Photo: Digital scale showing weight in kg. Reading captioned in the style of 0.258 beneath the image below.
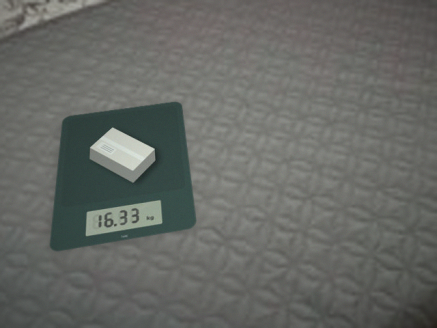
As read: 16.33
